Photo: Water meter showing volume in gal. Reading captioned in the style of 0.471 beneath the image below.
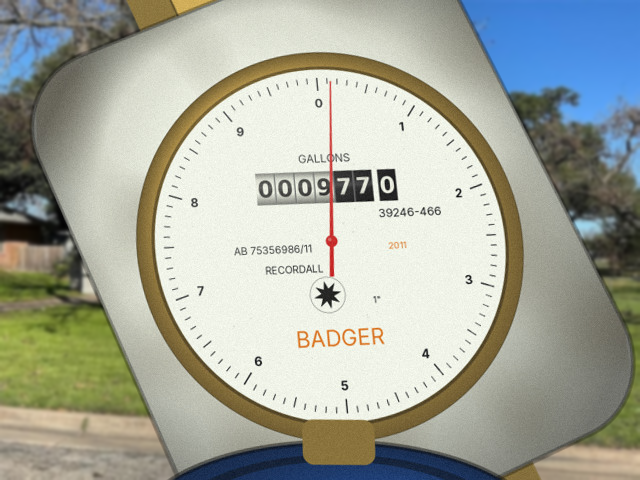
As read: 9770.1
